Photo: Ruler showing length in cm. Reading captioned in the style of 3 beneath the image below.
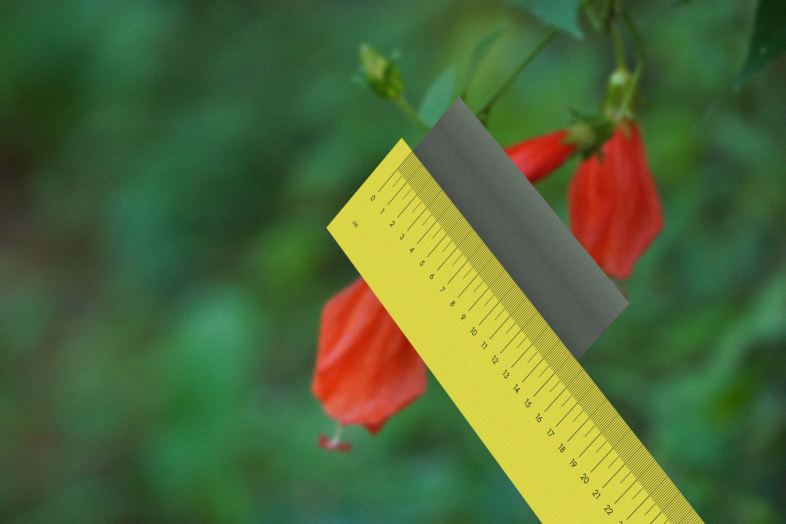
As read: 15.5
